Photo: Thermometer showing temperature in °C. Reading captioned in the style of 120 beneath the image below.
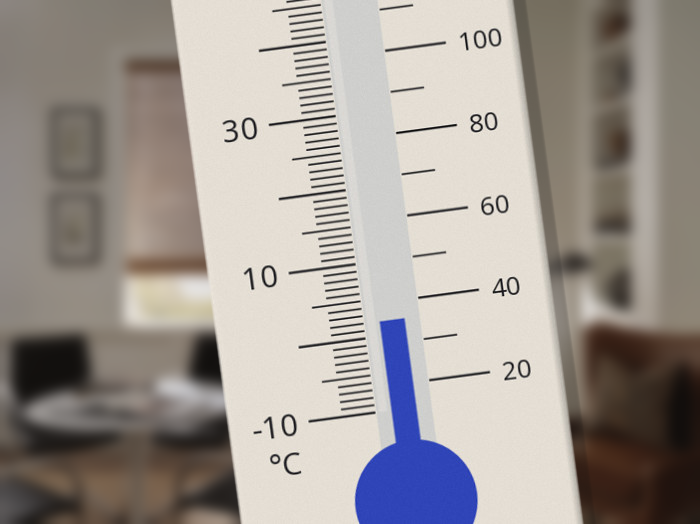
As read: 2
